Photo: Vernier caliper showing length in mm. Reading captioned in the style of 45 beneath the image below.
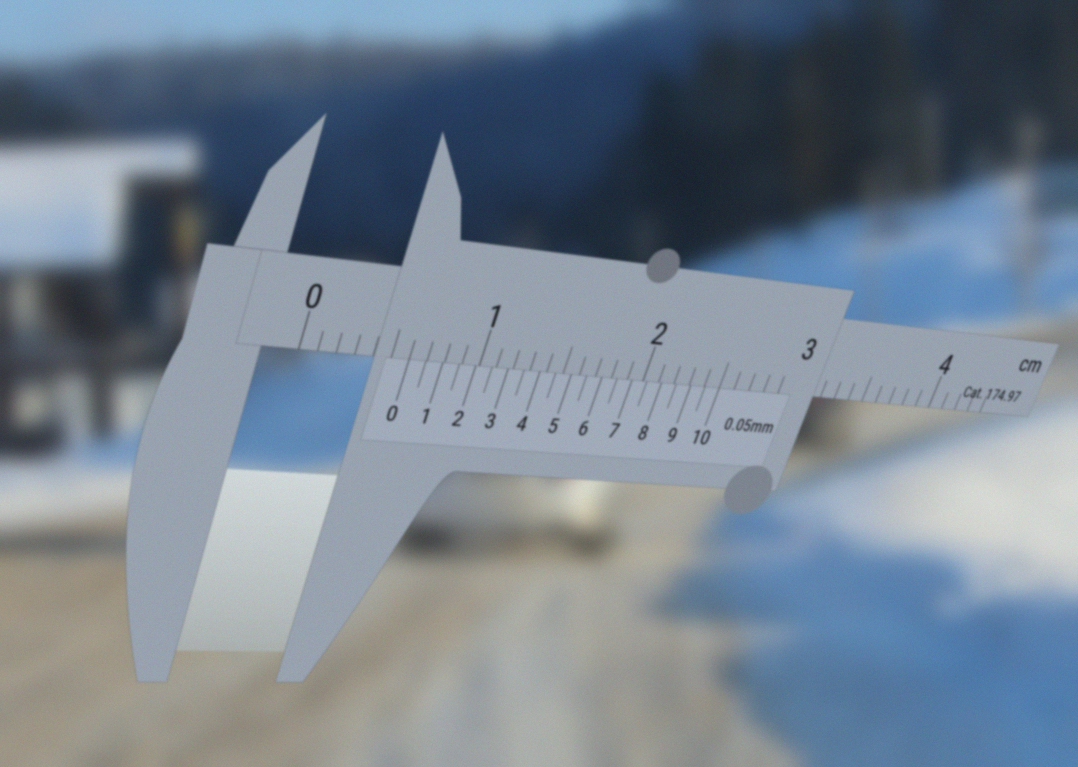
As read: 6.0
